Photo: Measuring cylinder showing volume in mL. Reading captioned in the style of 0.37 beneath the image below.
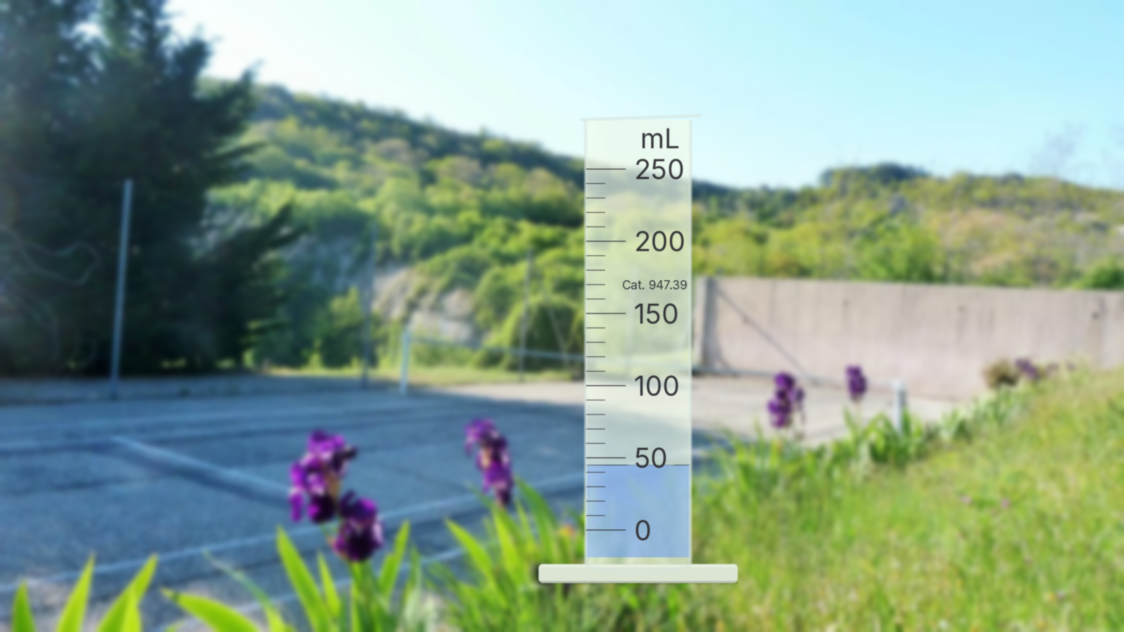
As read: 45
